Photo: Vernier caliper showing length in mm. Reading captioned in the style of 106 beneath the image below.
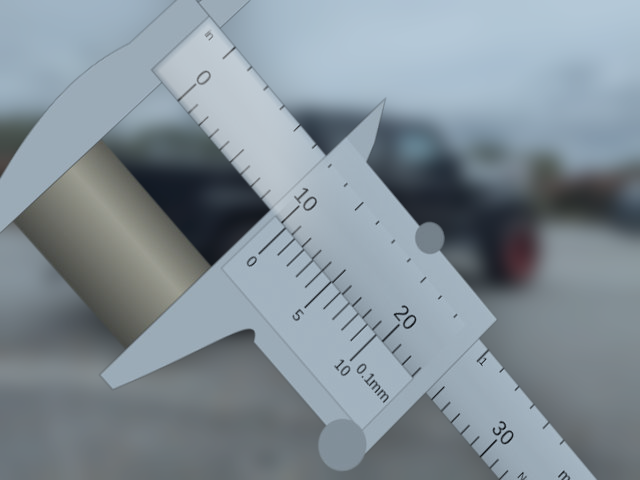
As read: 10.4
